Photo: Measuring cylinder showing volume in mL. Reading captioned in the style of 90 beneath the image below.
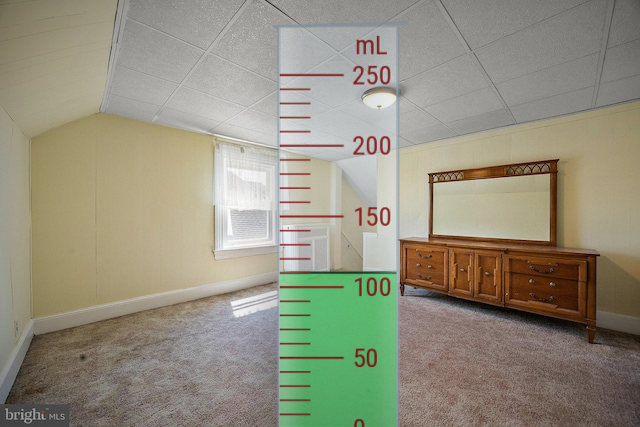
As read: 110
